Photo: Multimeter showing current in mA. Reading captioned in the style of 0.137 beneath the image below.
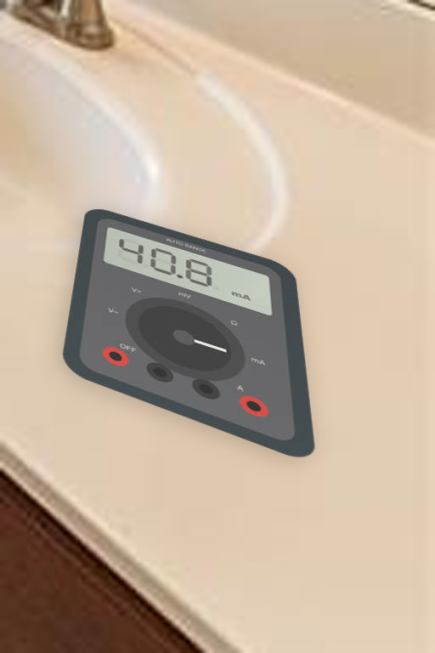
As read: 40.8
